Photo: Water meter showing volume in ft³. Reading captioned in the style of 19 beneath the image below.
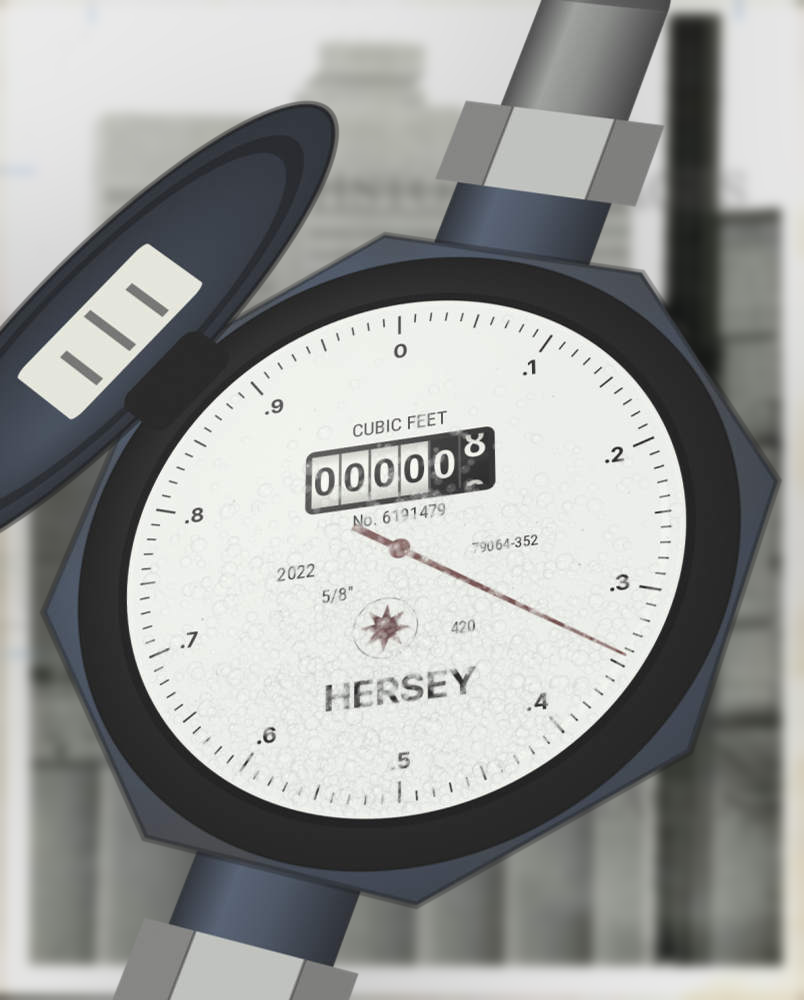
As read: 8.34
